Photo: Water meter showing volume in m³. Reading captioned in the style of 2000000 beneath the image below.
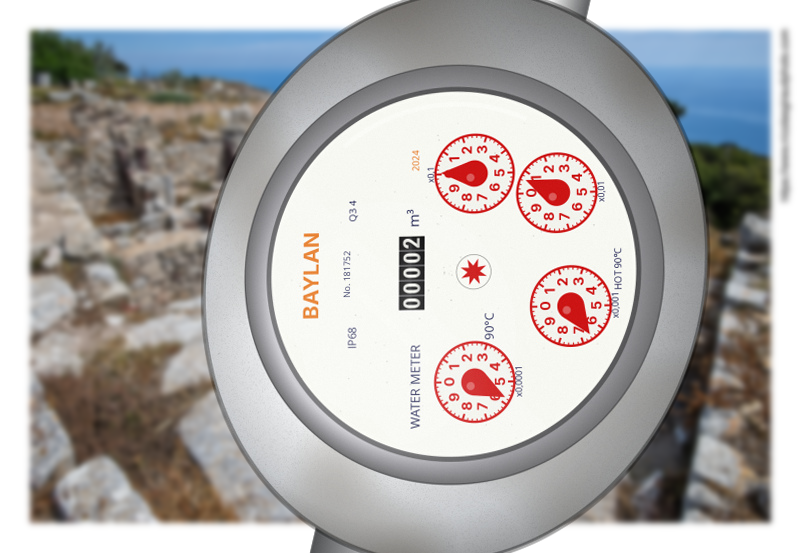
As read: 2.0065
